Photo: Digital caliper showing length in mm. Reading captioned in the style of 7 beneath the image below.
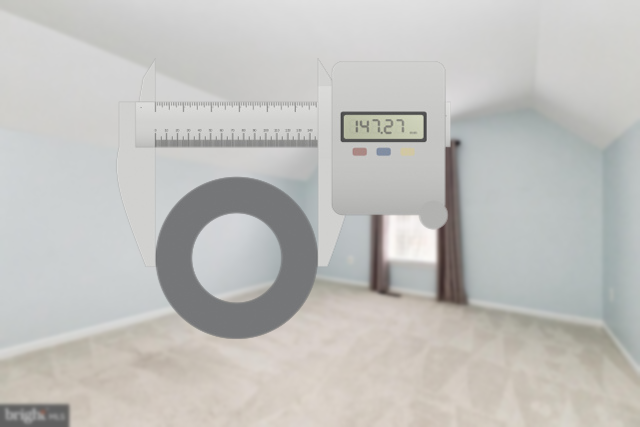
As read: 147.27
